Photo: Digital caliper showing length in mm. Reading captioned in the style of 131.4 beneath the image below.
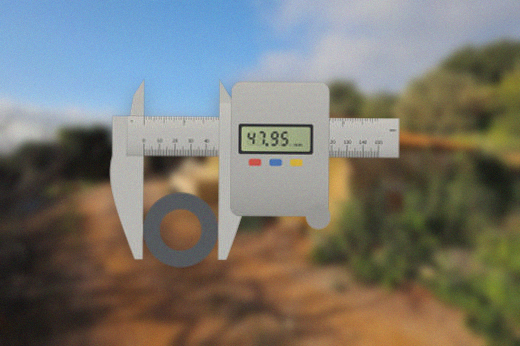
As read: 47.95
